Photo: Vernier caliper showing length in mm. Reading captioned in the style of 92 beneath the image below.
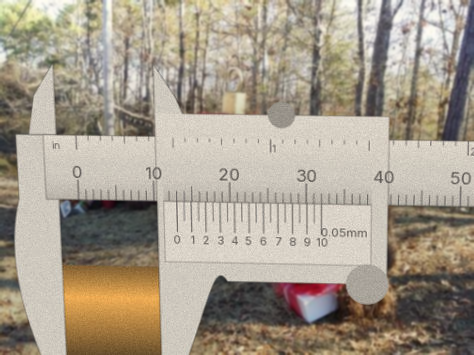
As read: 13.0
